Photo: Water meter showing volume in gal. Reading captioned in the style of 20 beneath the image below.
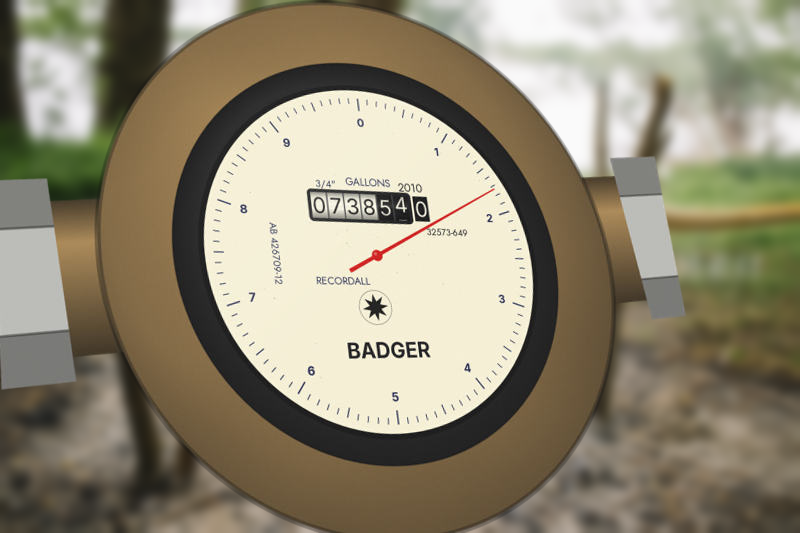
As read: 738541.7
